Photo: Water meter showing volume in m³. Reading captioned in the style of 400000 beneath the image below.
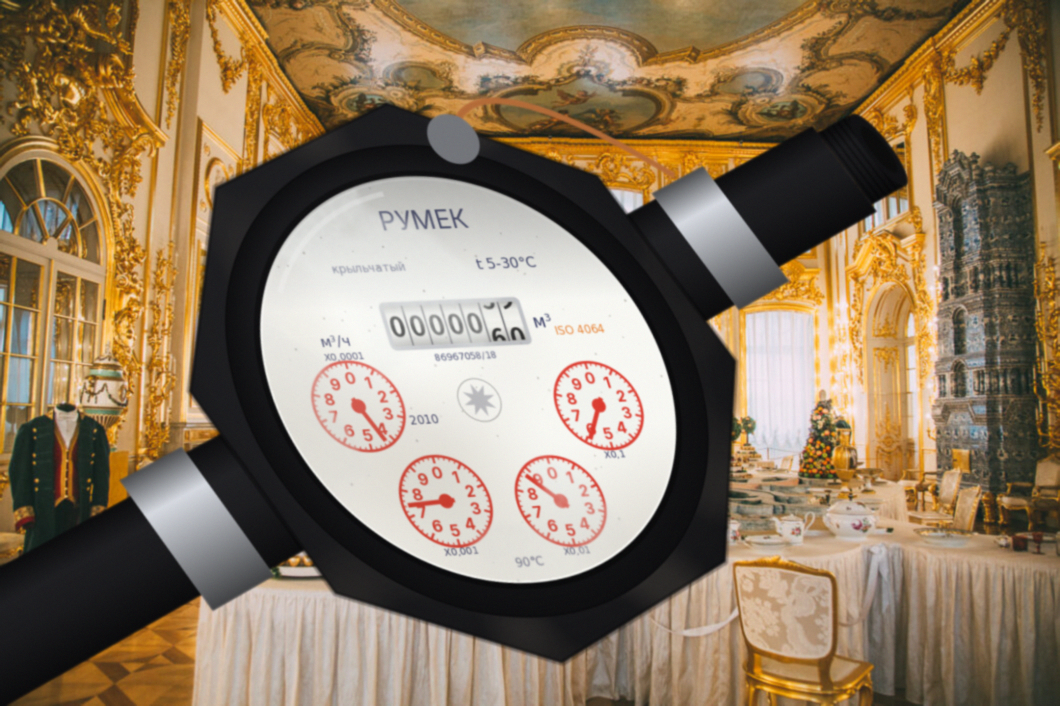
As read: 59.5874
